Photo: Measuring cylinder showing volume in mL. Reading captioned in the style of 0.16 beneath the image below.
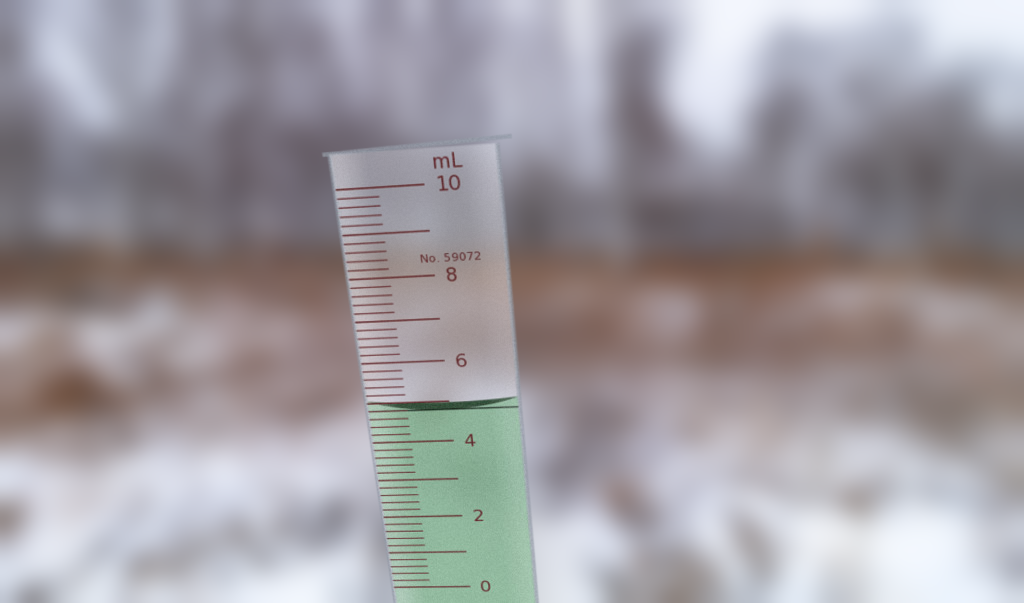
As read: 4.8
